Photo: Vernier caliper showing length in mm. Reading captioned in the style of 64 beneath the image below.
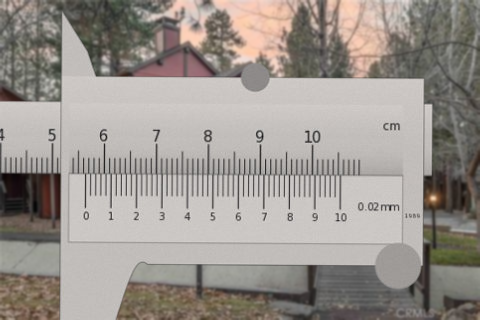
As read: 56.4
